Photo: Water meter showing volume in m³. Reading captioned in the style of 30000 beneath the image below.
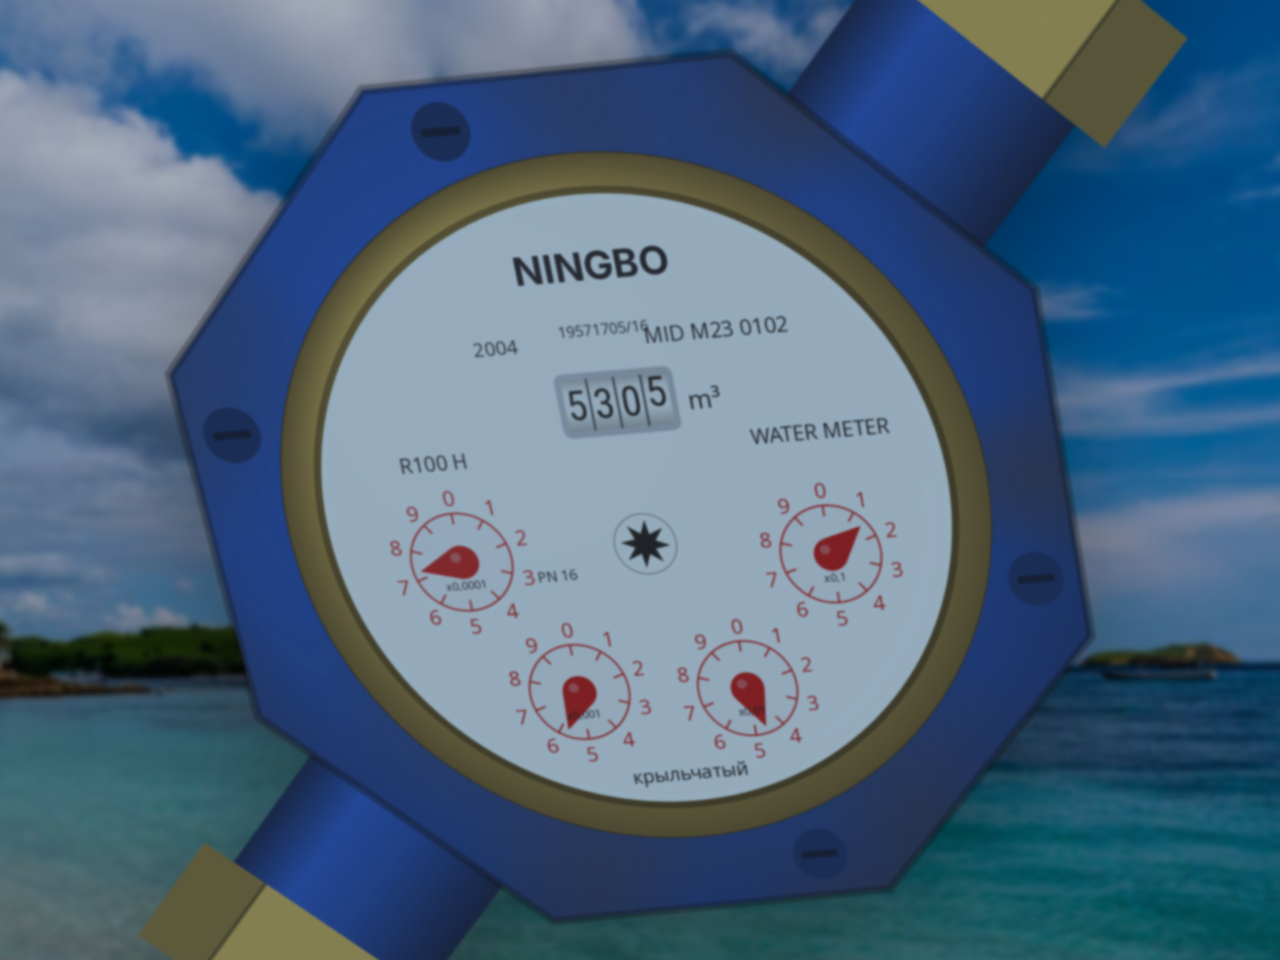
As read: 5305.1457
